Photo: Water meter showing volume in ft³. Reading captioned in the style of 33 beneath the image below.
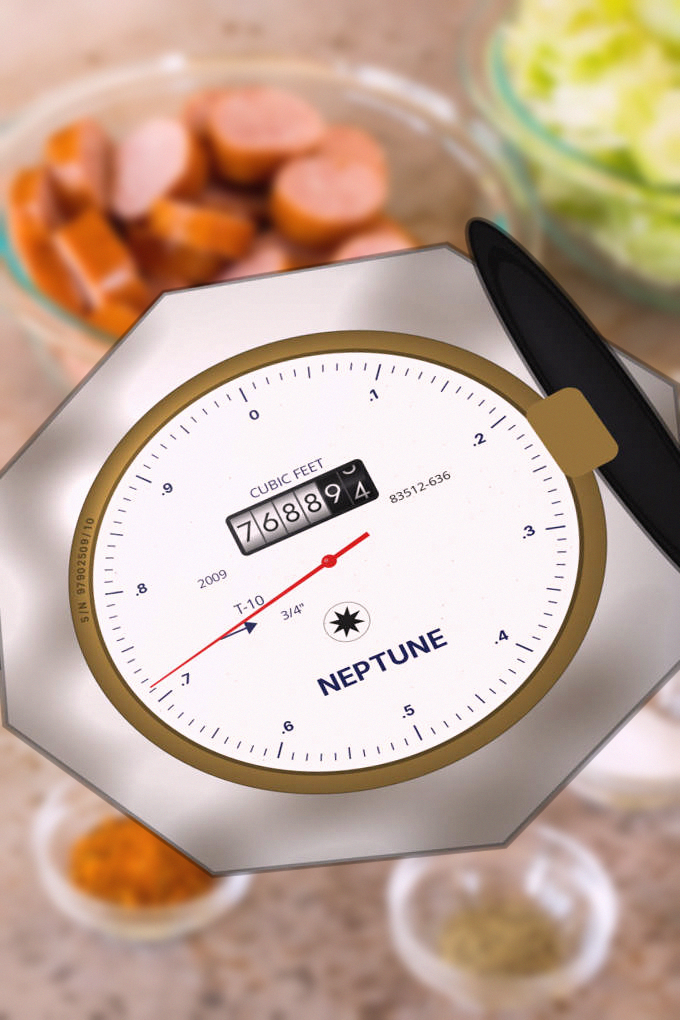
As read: 768893.71
